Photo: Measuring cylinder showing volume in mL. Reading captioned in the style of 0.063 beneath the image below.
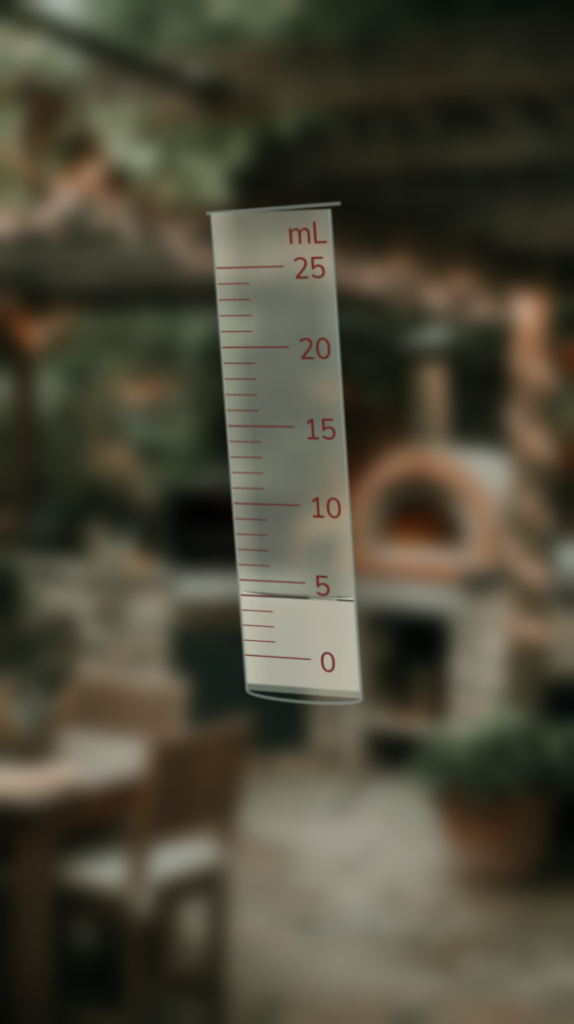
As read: 4
